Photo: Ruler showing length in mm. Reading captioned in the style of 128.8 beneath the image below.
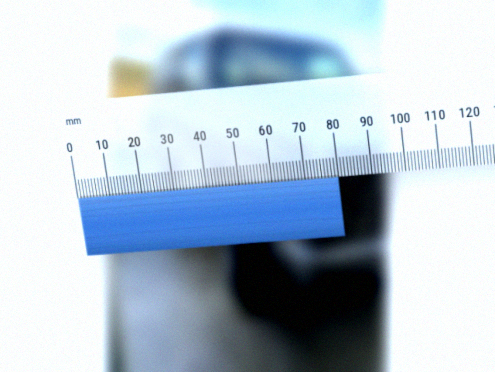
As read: 80
